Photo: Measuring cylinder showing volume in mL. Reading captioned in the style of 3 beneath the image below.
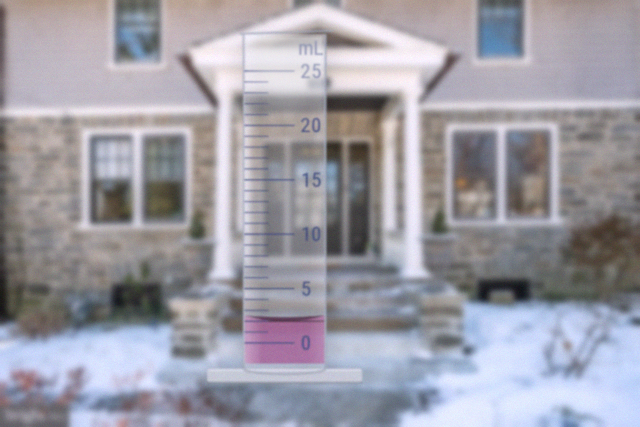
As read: 2
